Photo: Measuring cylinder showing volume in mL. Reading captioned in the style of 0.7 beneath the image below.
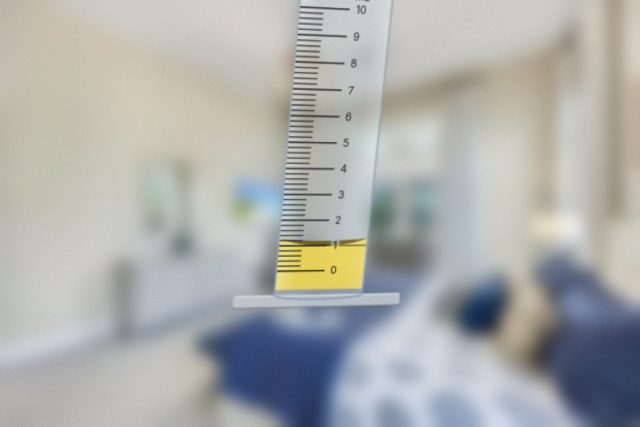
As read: 1
